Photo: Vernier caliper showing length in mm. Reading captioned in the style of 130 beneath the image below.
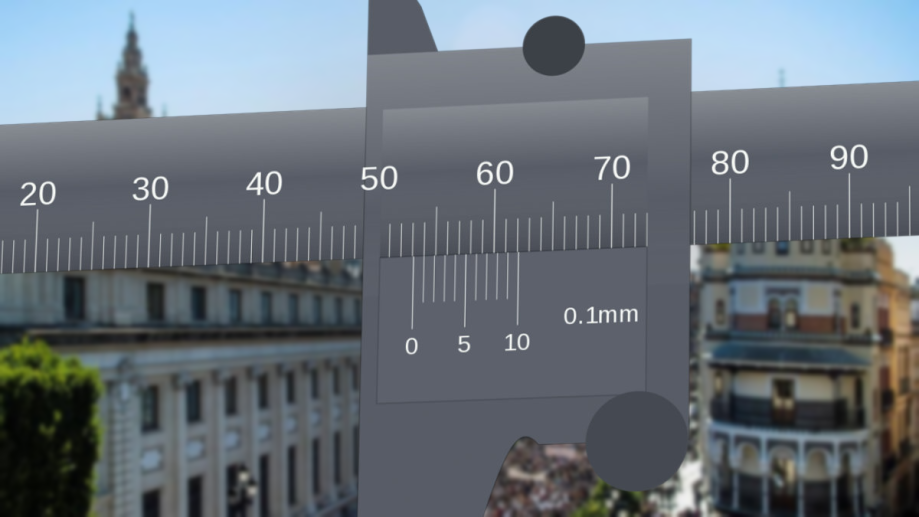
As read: 53.1
